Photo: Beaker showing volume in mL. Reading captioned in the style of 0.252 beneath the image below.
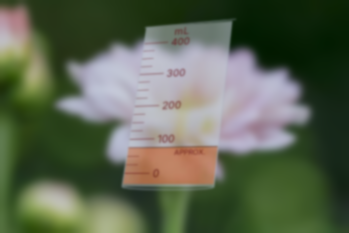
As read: 75
